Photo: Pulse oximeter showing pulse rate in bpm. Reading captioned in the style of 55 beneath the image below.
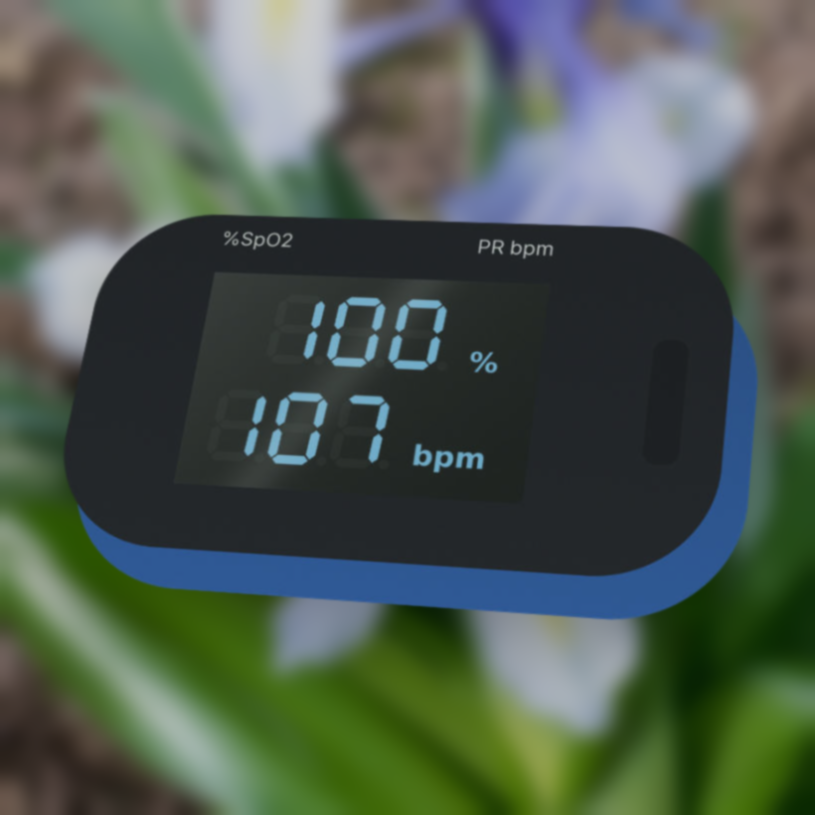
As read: 107
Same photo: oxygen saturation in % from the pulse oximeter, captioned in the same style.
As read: 100
